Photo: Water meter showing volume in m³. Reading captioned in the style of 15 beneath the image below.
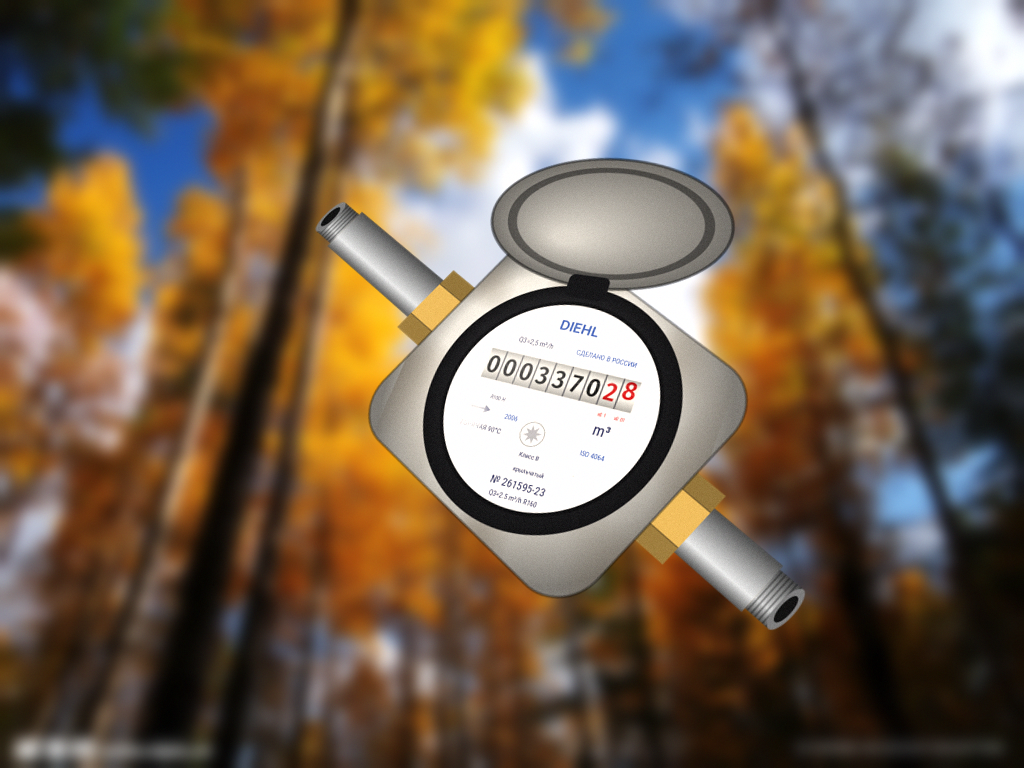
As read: 3370.28
